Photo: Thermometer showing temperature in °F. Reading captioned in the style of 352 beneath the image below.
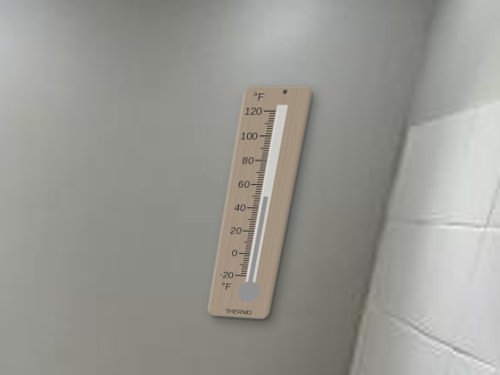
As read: 50
